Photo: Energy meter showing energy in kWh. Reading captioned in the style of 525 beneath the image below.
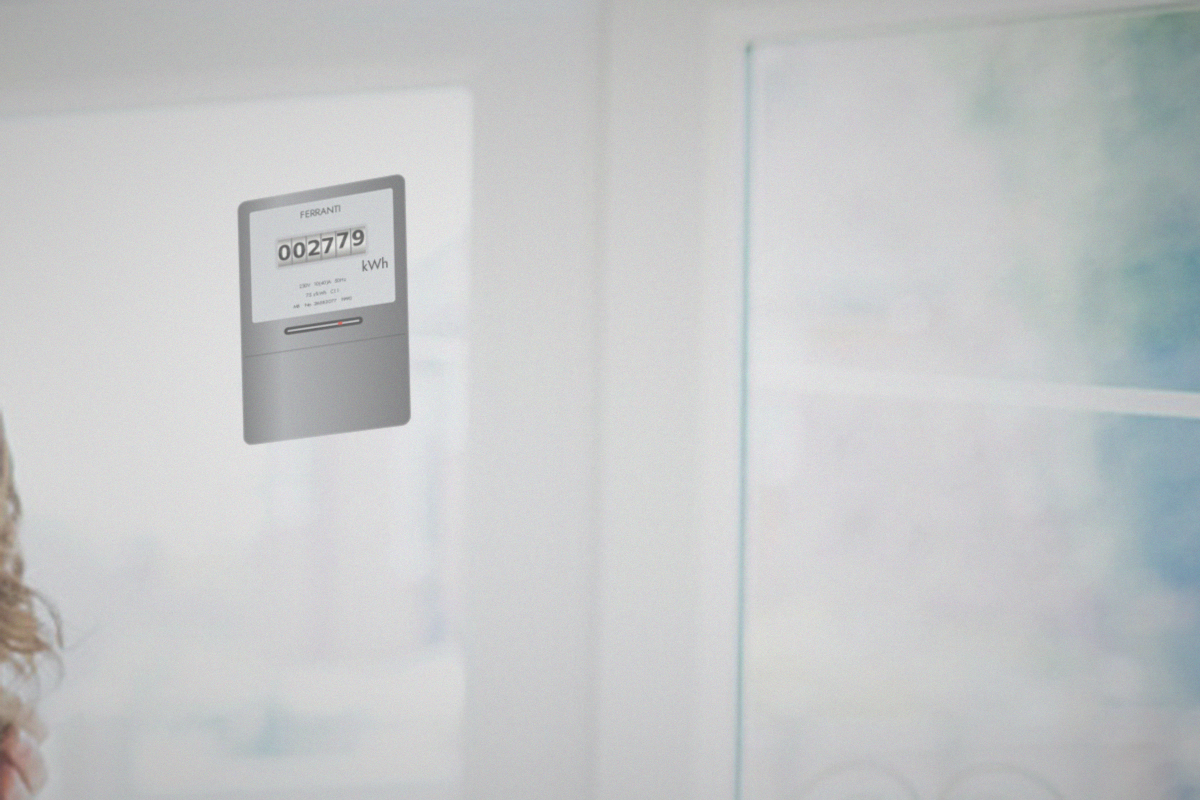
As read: 2779
